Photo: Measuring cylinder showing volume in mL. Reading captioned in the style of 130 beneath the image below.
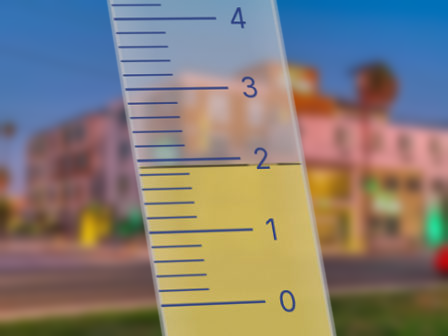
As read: 1.9
